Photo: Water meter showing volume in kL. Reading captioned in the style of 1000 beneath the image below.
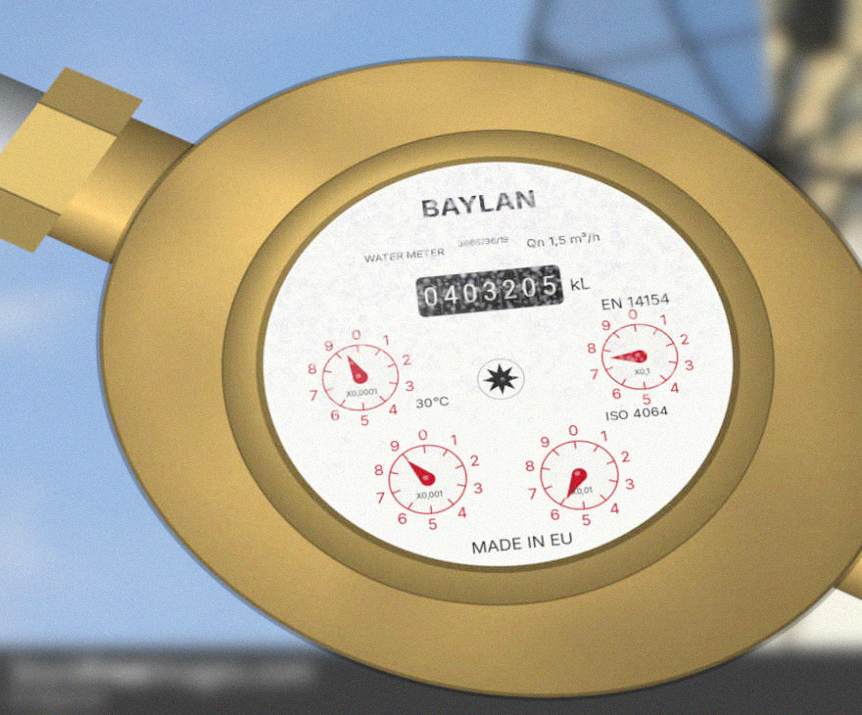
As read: 403205.7589
